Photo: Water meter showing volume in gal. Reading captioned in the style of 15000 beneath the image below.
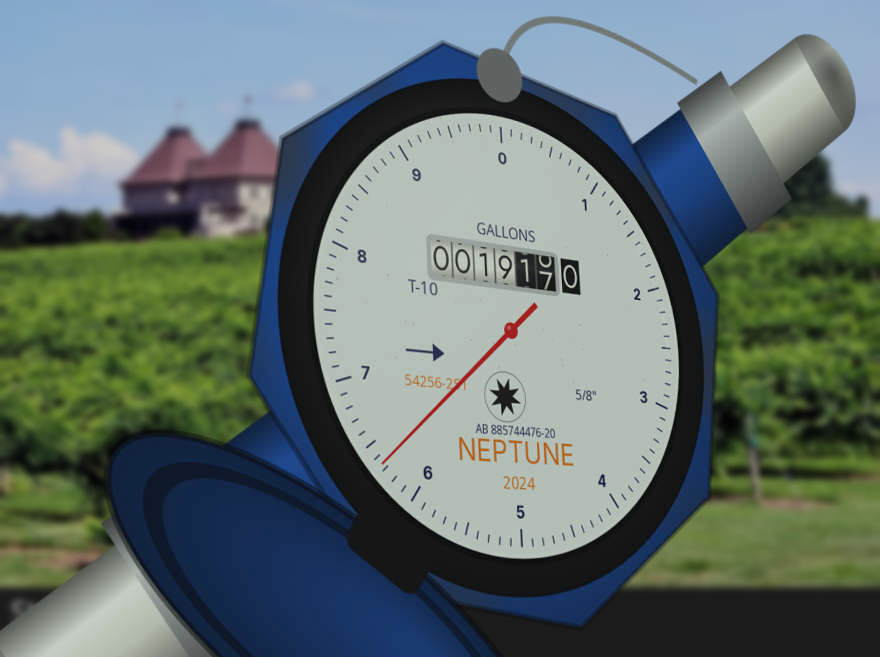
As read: 19166.3
